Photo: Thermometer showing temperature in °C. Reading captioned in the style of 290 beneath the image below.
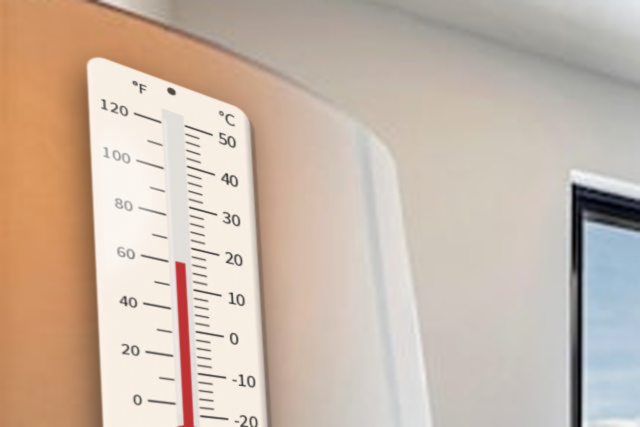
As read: 16
